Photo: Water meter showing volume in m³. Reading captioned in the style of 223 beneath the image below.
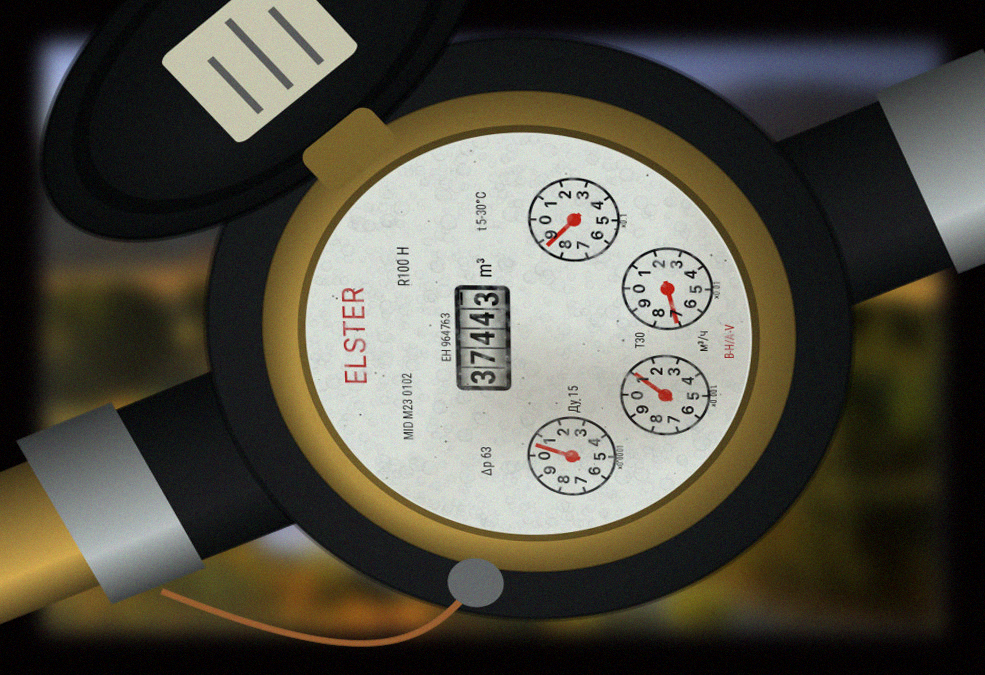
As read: 37442.8710
